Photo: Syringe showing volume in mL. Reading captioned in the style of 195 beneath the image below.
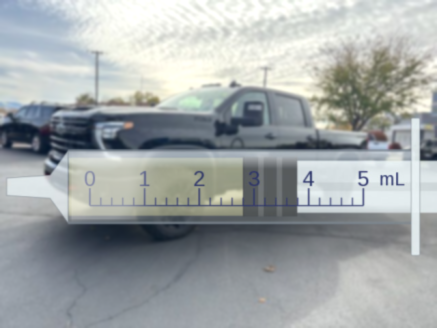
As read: 2.8
